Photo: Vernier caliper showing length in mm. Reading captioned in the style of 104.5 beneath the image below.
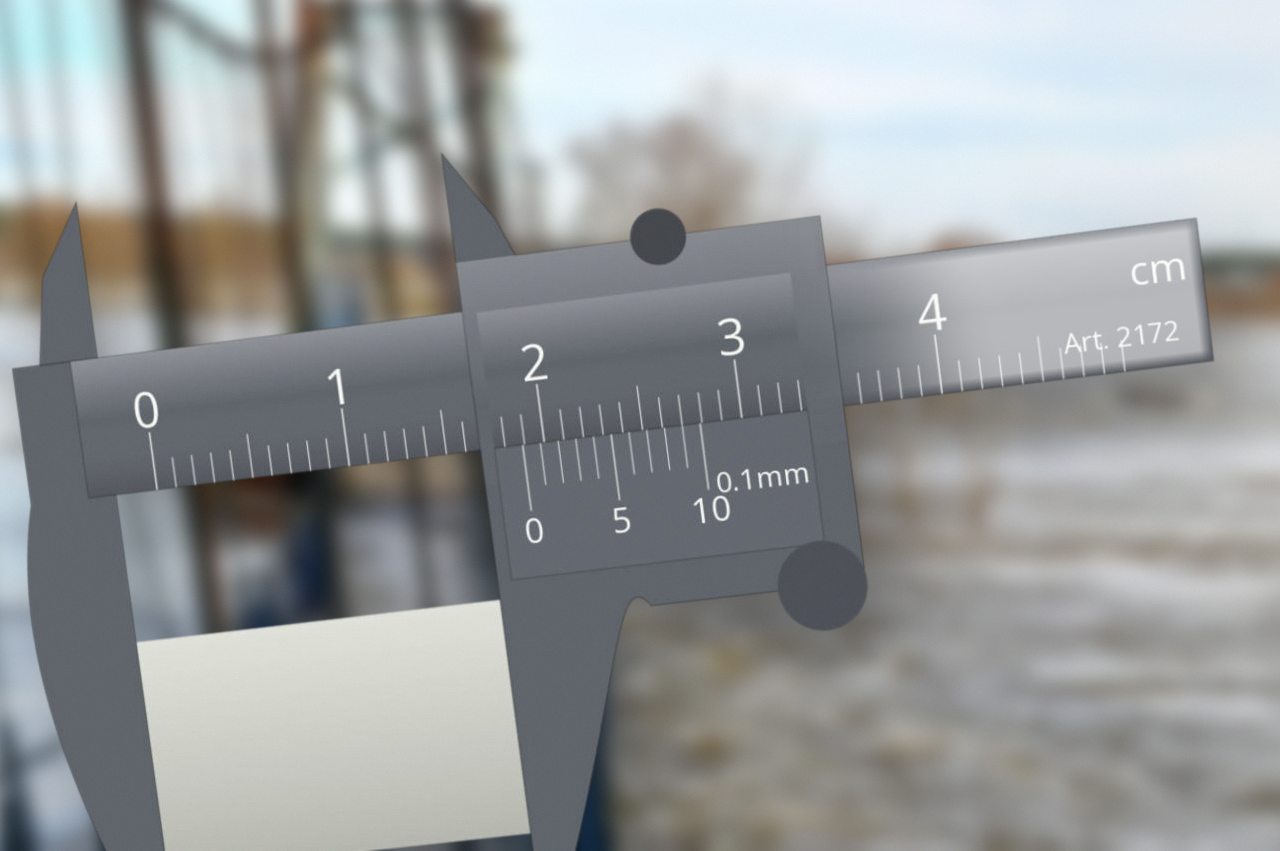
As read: 18.9
